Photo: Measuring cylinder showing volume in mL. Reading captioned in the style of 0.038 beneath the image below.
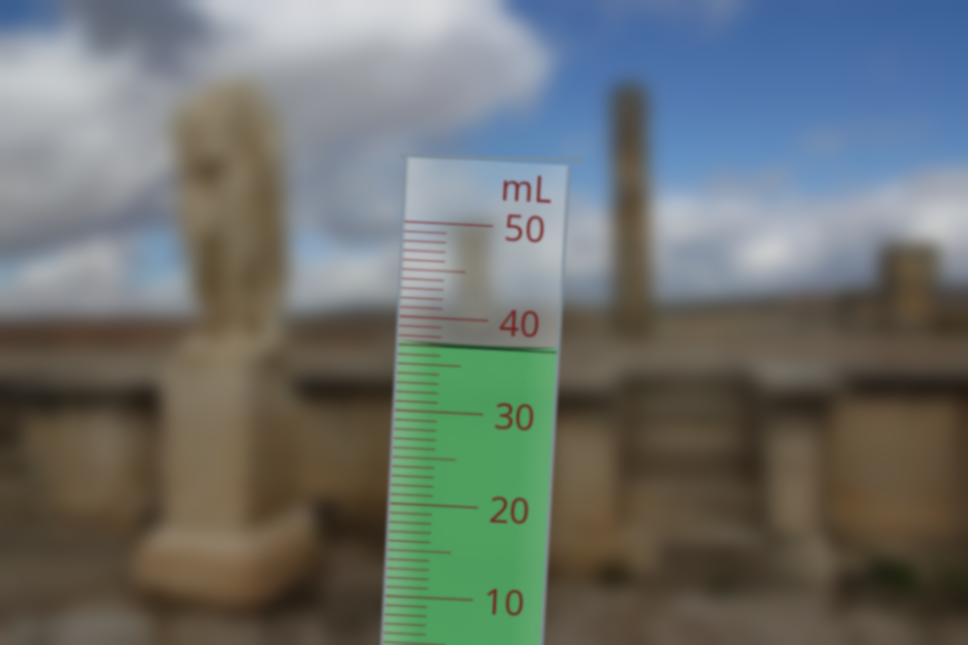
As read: 37
